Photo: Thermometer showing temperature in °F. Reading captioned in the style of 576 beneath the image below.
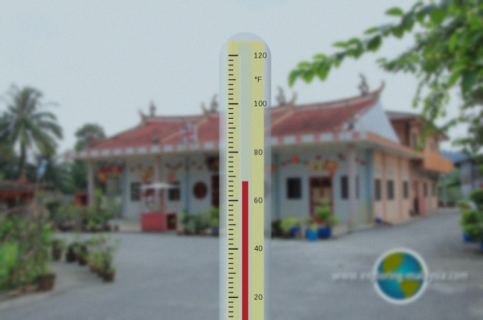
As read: 68
